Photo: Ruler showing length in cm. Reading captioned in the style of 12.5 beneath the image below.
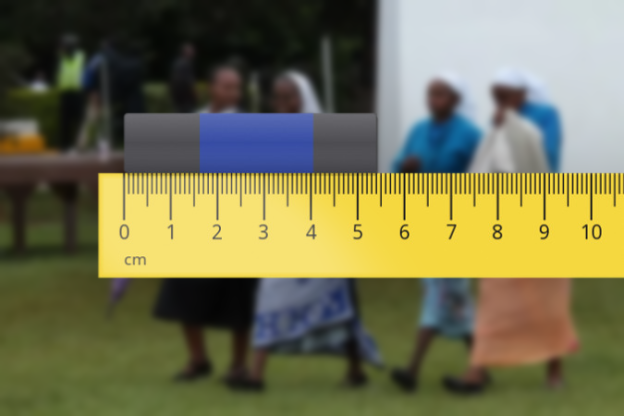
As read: 5.4
